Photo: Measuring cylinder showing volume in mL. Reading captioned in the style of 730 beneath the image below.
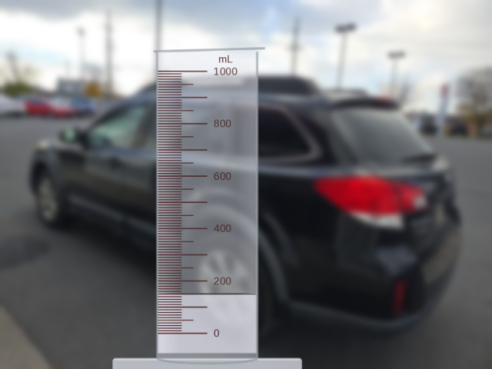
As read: 150
